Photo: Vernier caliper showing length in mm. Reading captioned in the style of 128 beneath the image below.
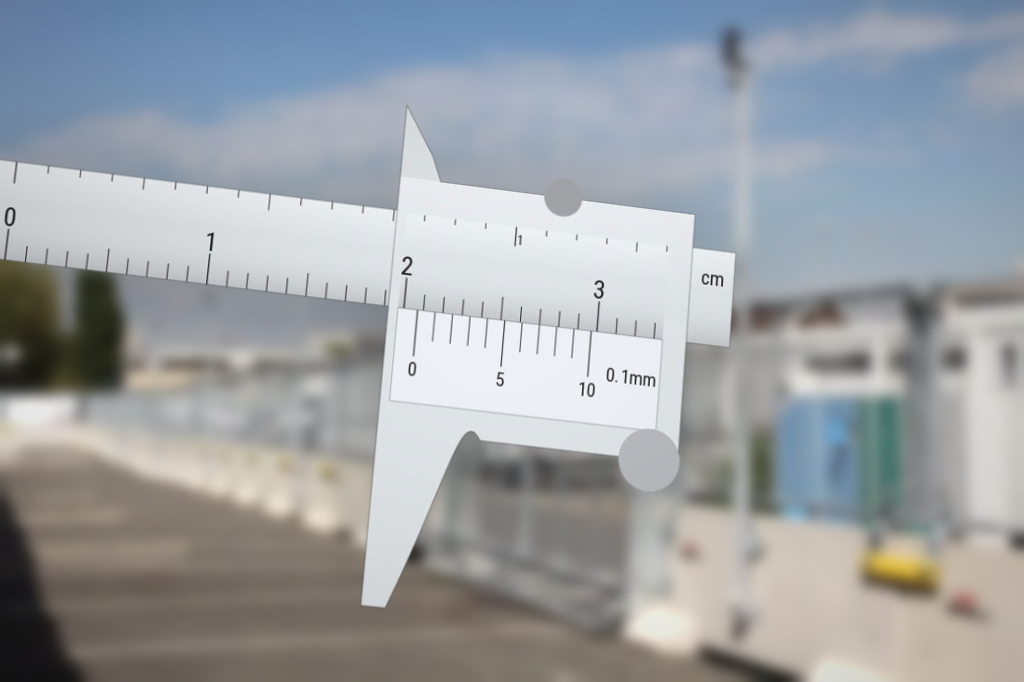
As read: 20.7
